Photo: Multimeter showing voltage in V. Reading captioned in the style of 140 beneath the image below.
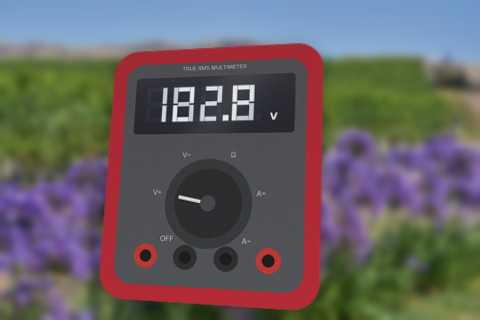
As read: 182.8
